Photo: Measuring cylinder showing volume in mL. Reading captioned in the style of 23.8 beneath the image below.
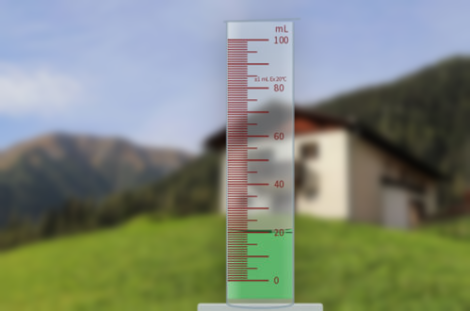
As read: 20
